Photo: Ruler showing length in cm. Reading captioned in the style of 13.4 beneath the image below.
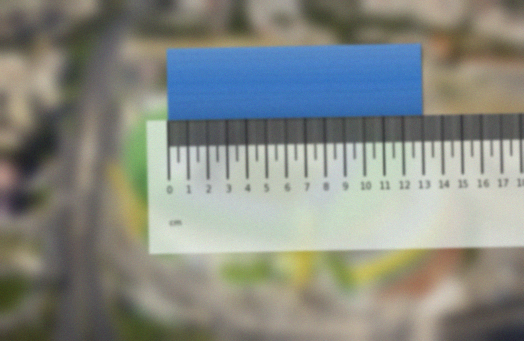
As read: 13
